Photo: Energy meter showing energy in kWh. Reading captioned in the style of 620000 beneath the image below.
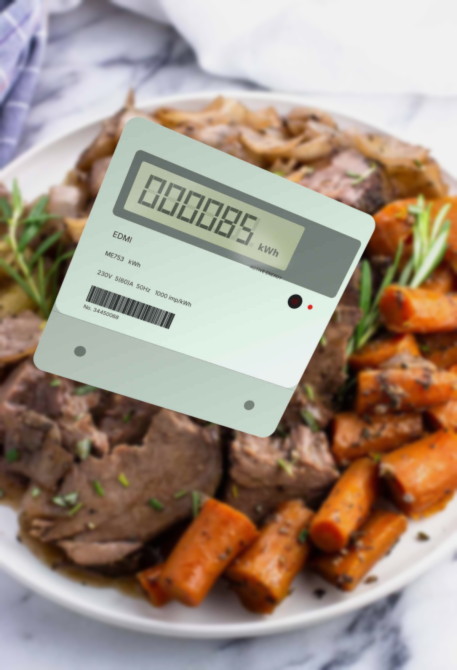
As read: 85
